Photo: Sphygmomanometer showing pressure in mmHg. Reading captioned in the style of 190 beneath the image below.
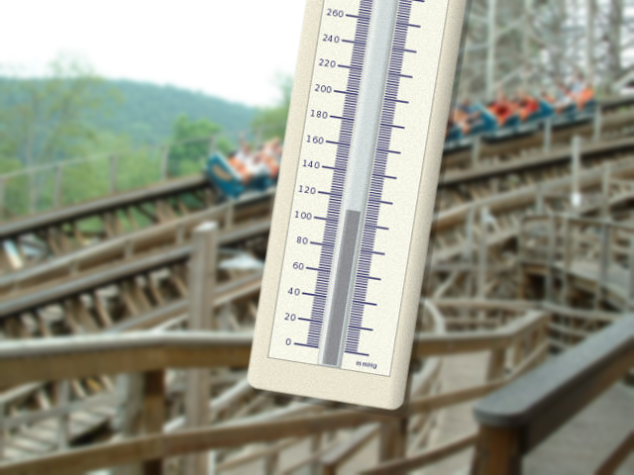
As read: 110
